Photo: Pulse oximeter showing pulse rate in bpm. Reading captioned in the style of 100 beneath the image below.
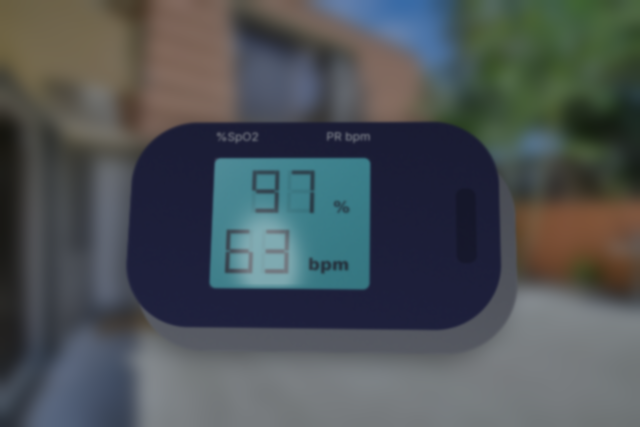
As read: 63
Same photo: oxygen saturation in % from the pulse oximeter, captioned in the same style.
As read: 97
